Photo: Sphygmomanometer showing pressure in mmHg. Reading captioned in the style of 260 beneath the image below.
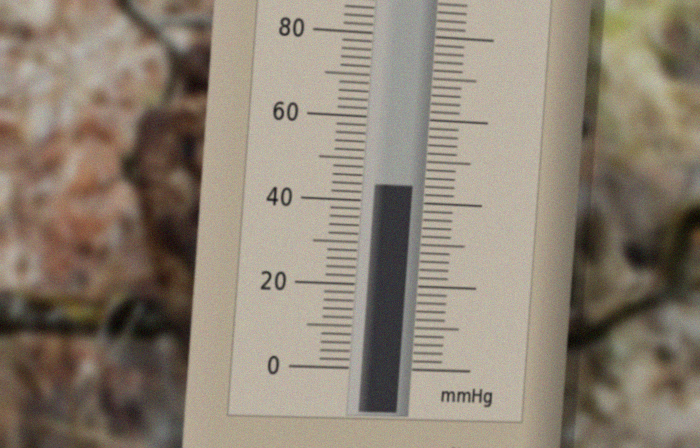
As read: 44
